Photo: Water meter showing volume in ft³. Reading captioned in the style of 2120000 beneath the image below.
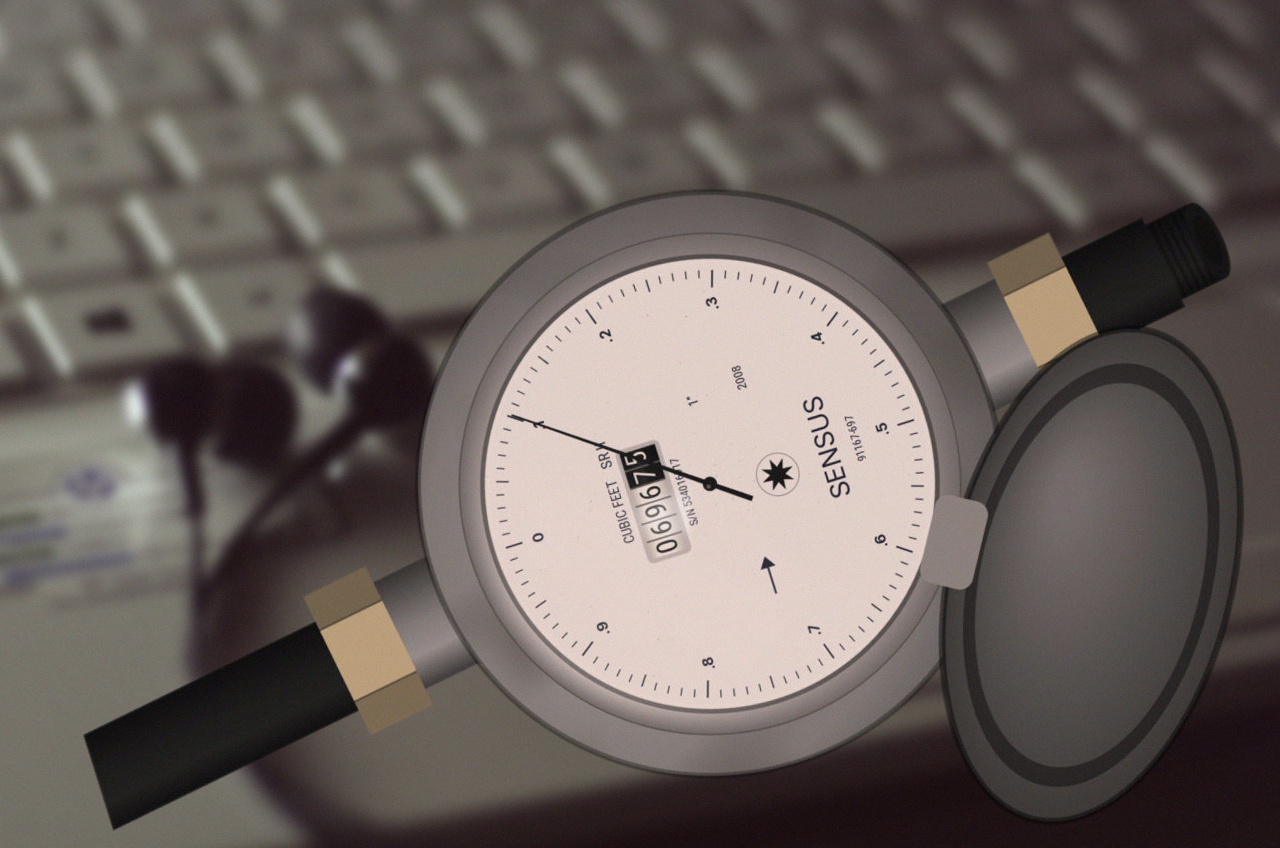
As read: 69675.10
